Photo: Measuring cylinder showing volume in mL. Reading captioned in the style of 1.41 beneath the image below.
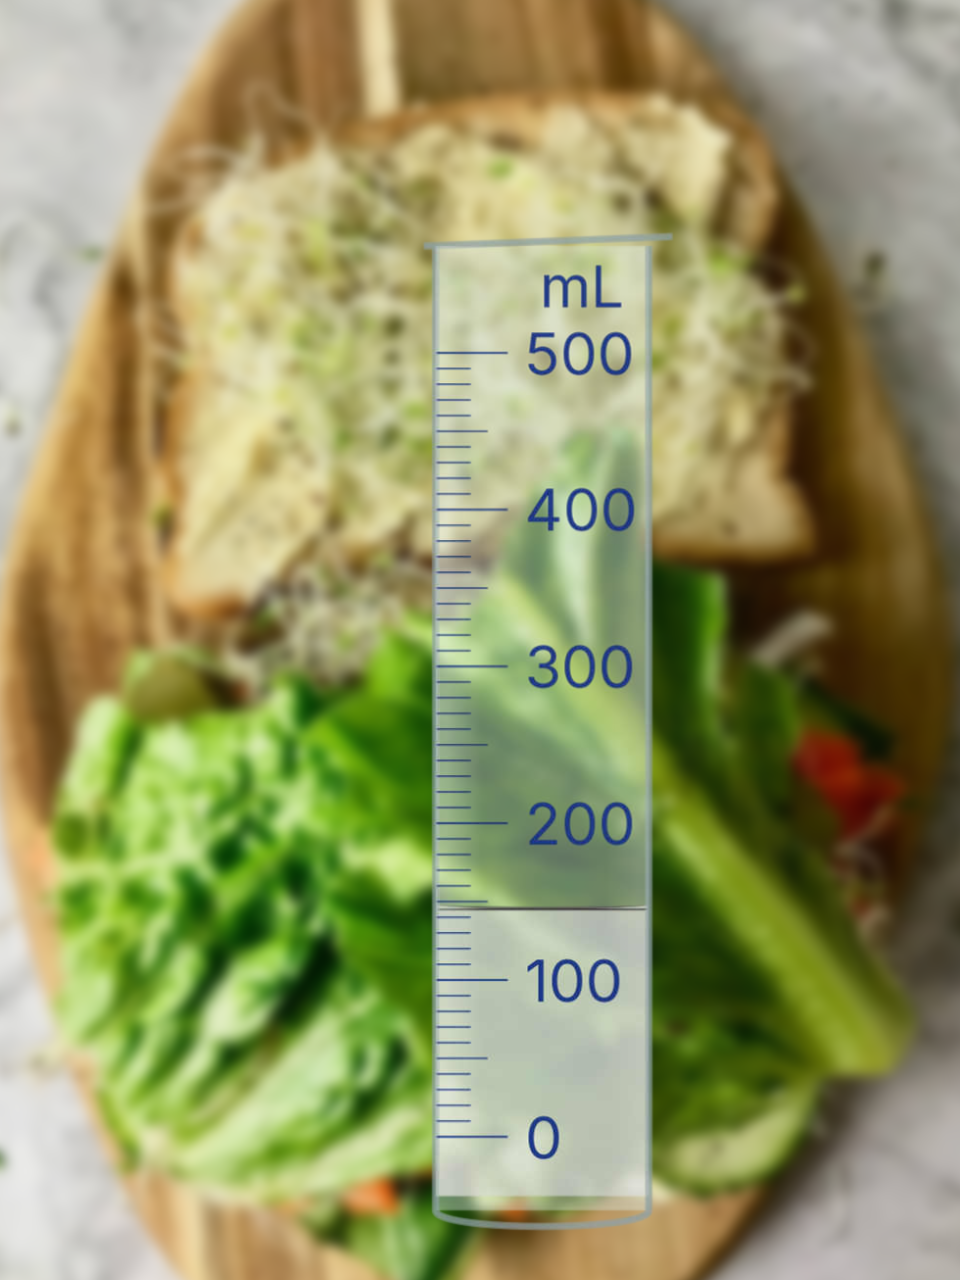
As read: 145
